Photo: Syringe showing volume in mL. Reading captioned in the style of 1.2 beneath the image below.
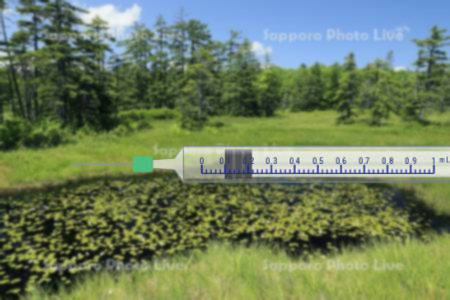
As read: 0.1
